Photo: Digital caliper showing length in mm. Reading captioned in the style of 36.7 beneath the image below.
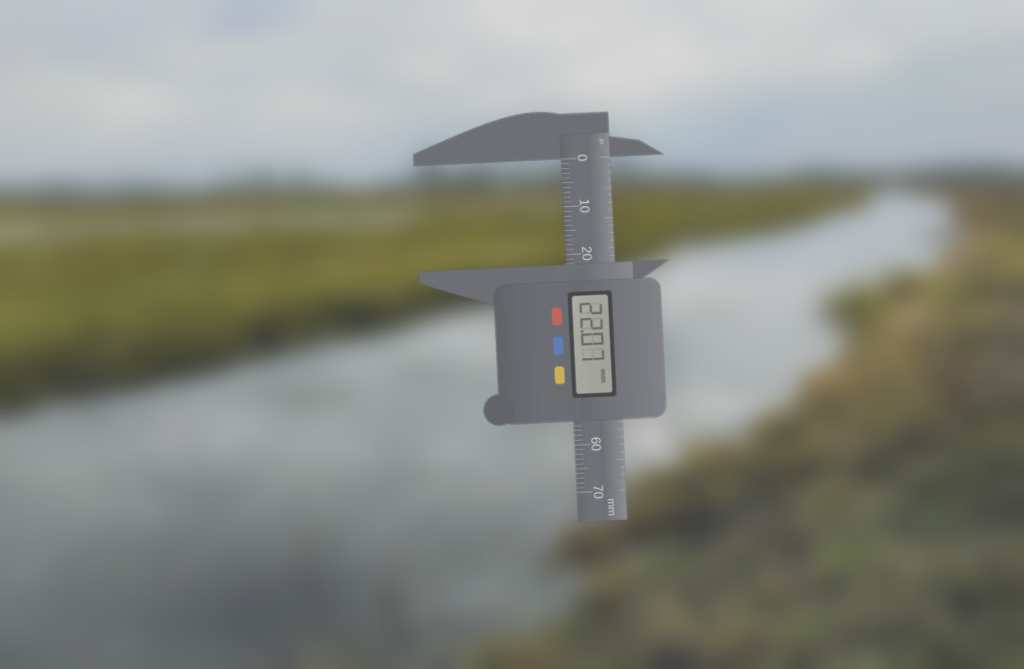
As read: 22.07
